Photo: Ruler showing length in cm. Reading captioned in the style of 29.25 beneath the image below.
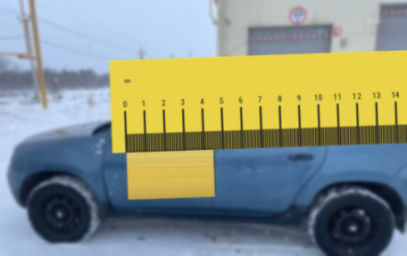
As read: 4.5
